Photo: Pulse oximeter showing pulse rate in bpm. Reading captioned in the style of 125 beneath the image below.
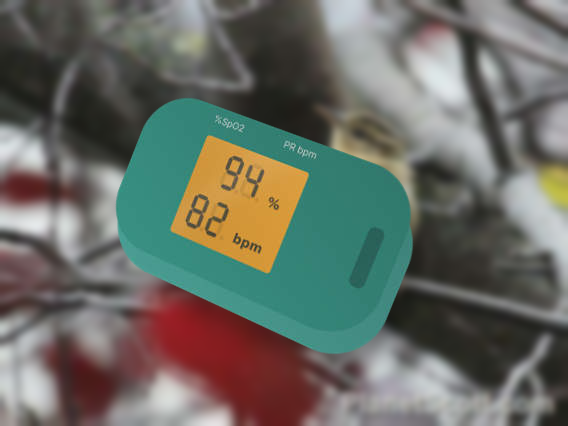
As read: 82
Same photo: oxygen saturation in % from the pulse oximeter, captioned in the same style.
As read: 94
